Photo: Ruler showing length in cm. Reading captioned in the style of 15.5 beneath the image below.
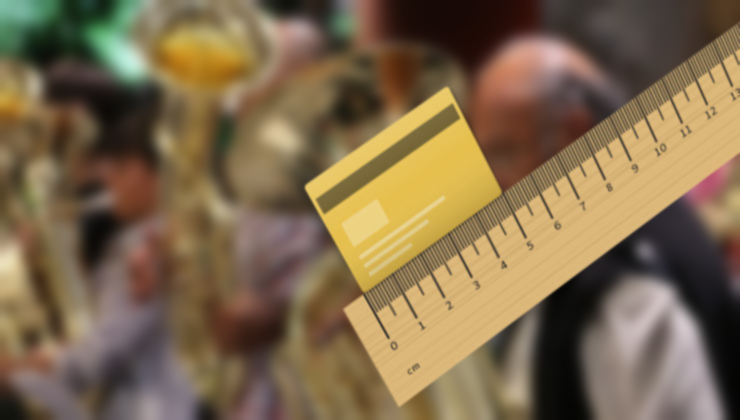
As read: 5
